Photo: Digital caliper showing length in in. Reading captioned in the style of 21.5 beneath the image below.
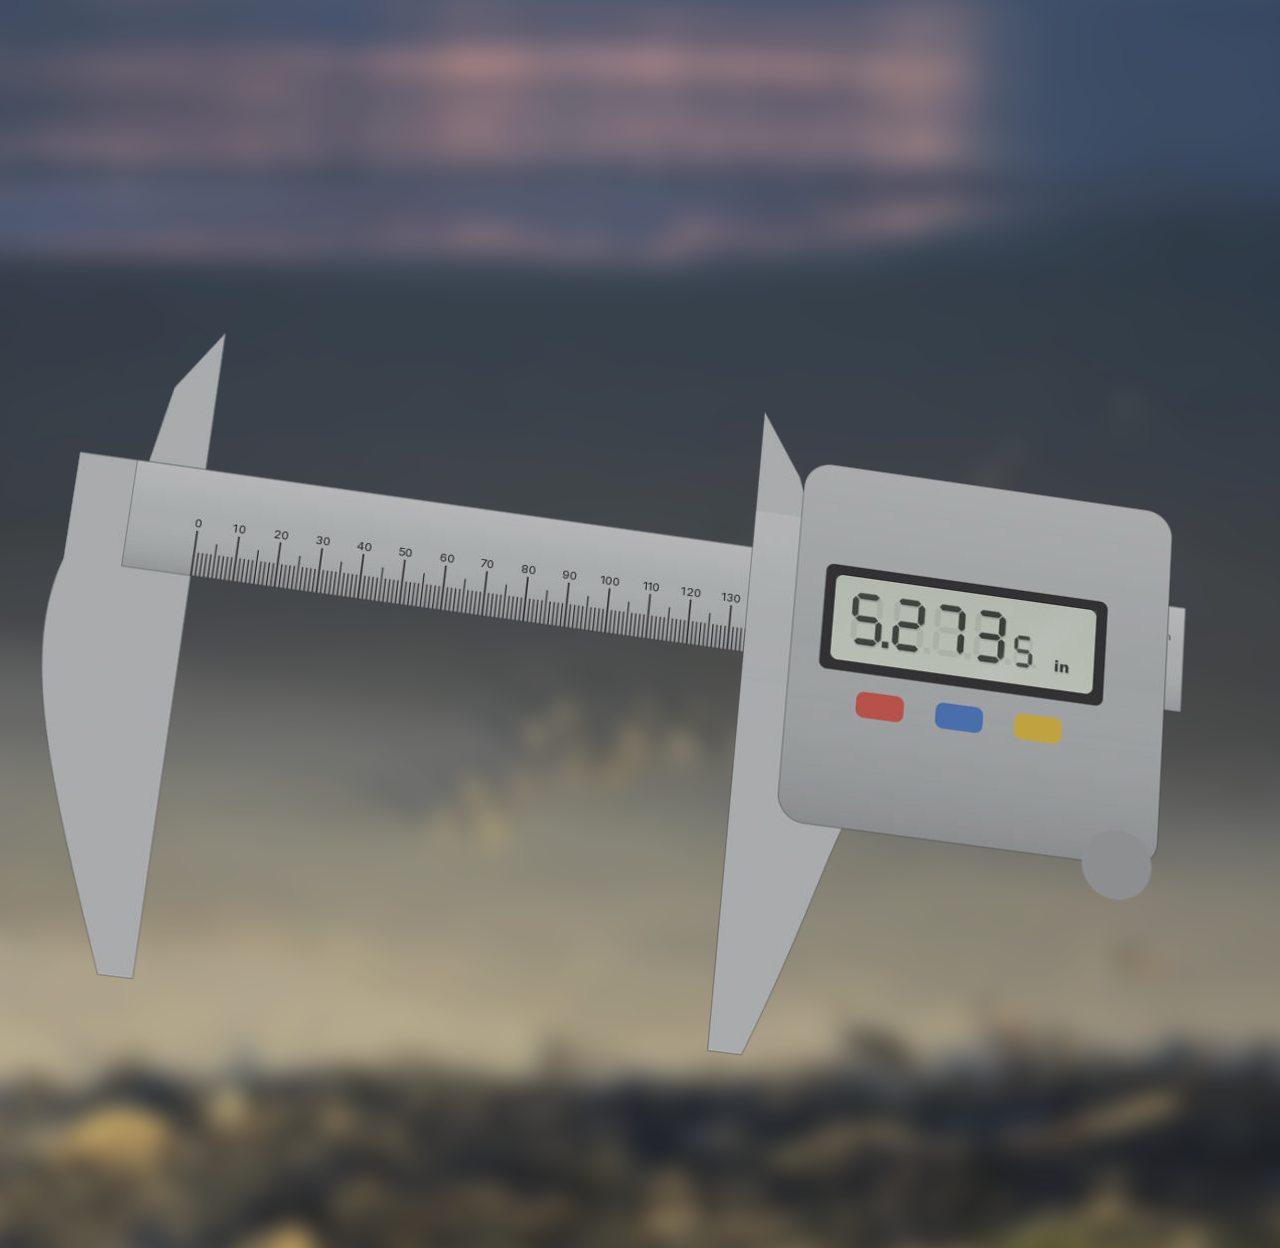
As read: 5.2735
